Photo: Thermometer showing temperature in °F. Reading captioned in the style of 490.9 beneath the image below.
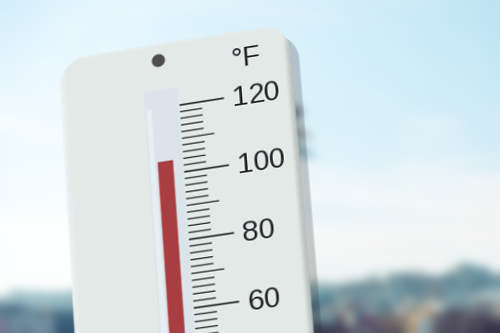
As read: 104
